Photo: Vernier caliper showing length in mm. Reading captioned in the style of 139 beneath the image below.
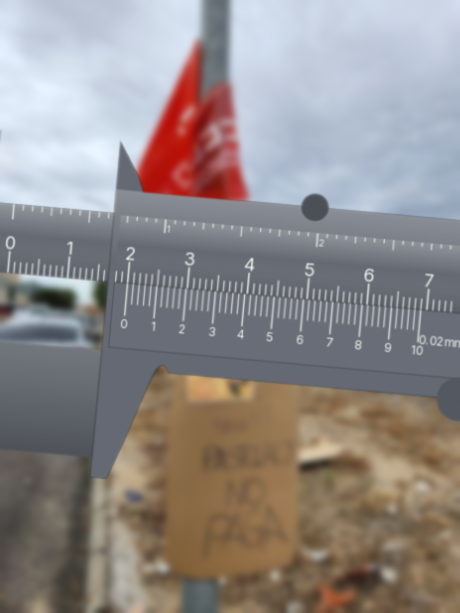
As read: 20.0
